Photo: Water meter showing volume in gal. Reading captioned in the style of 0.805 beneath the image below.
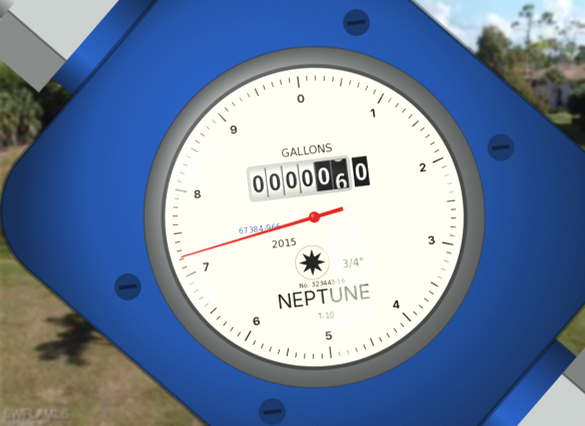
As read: 57.2
